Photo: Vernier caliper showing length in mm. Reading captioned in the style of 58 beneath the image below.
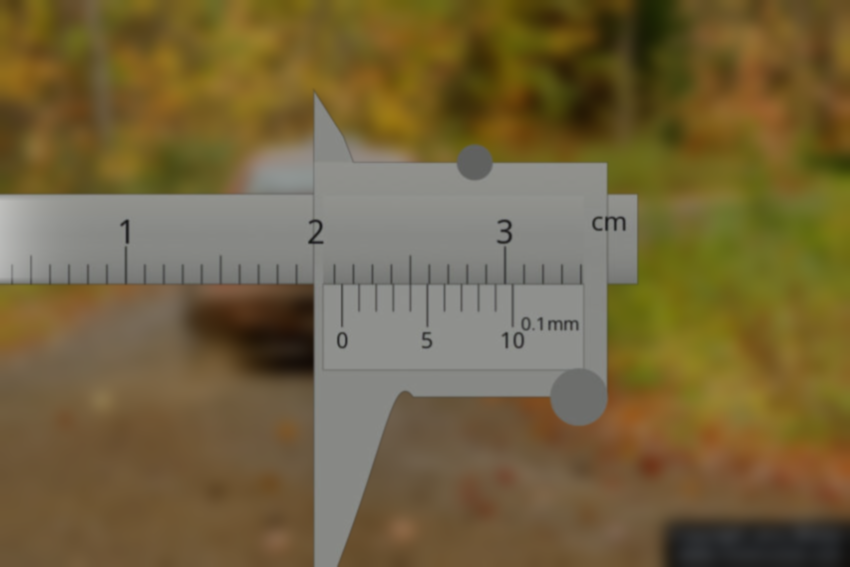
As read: 21.4
